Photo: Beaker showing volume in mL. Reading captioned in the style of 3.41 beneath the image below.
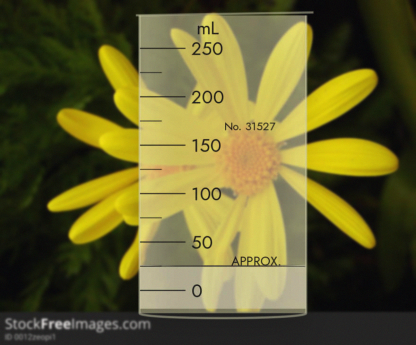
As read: 25
